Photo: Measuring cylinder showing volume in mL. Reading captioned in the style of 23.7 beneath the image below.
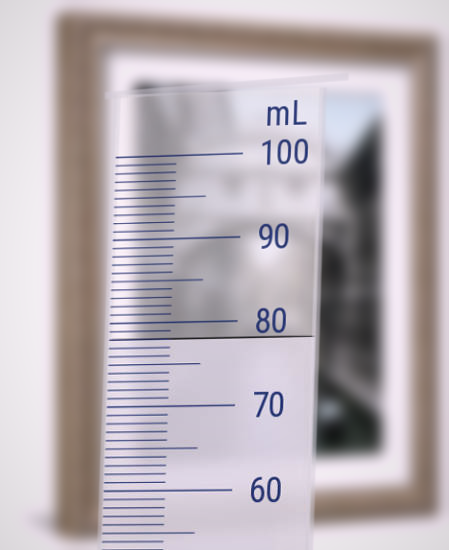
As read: 78
